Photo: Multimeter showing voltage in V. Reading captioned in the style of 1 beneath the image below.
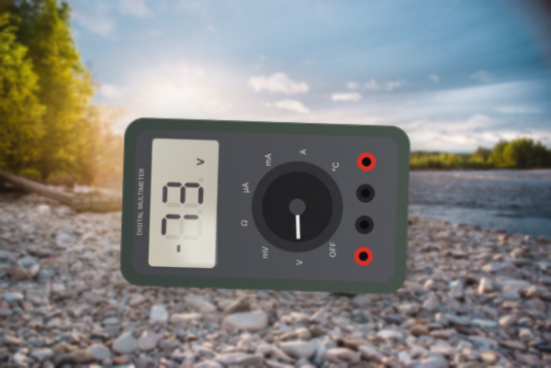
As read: -73
